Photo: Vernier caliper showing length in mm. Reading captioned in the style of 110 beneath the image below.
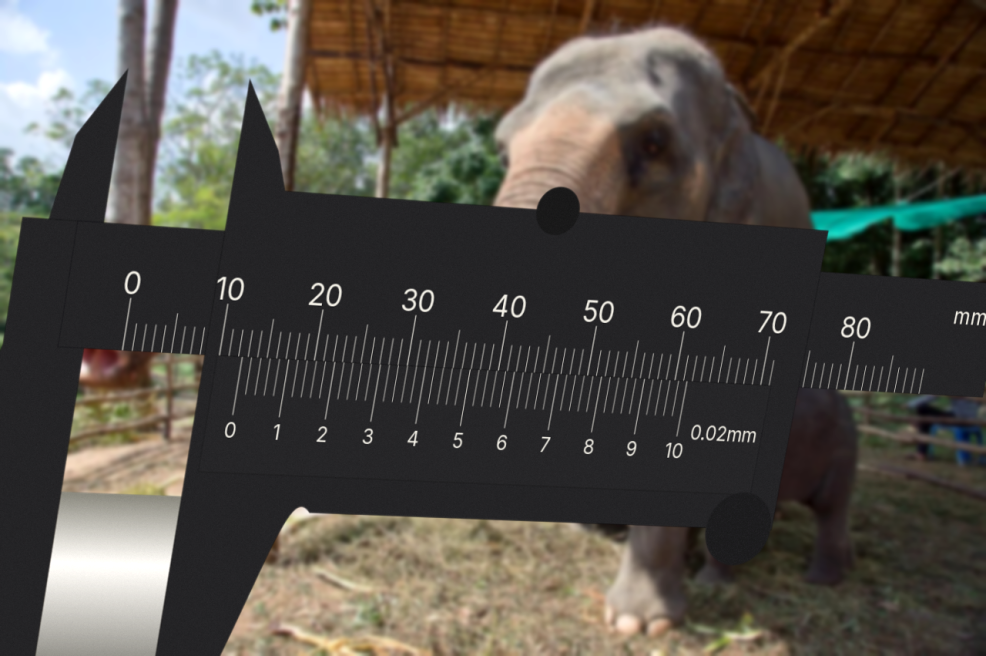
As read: 12.4
